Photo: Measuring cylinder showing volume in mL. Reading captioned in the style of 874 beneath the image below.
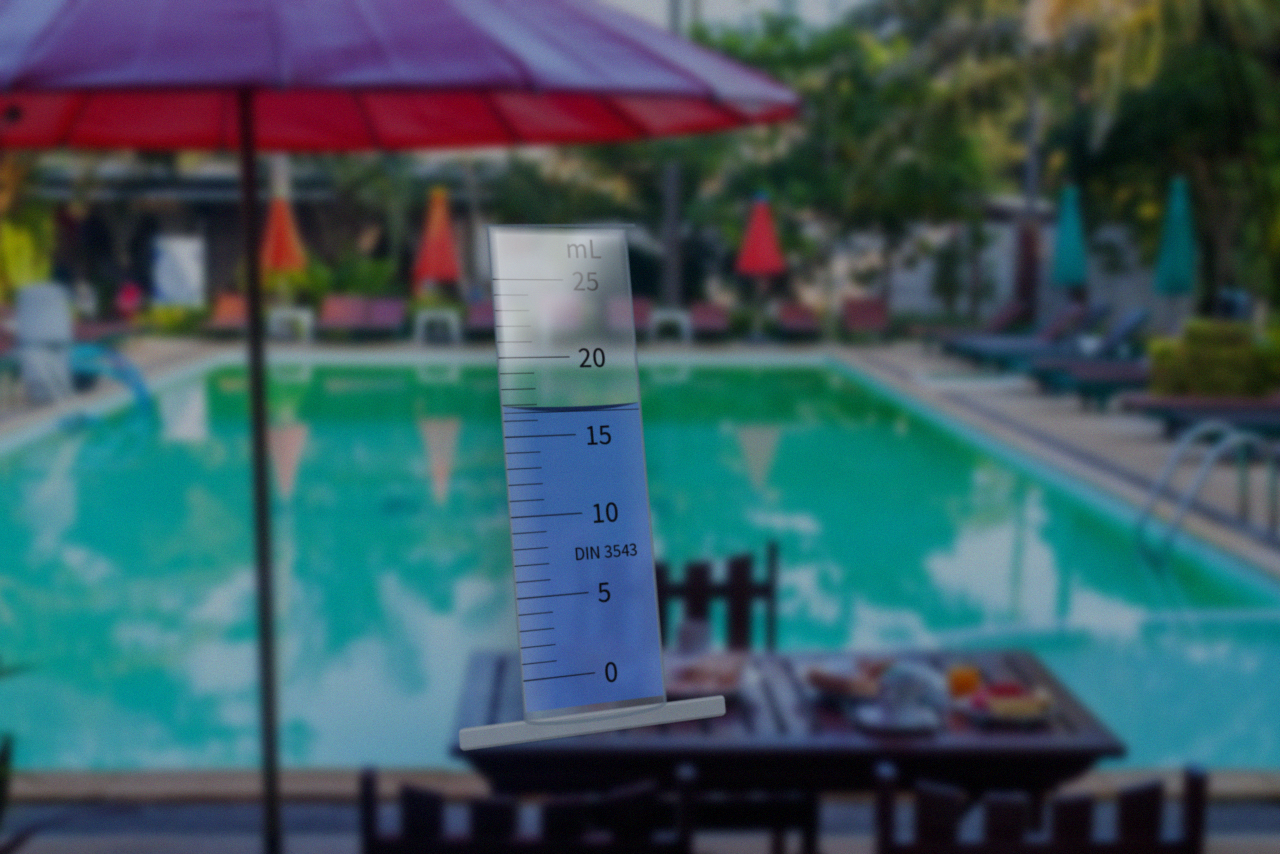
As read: 16.5
